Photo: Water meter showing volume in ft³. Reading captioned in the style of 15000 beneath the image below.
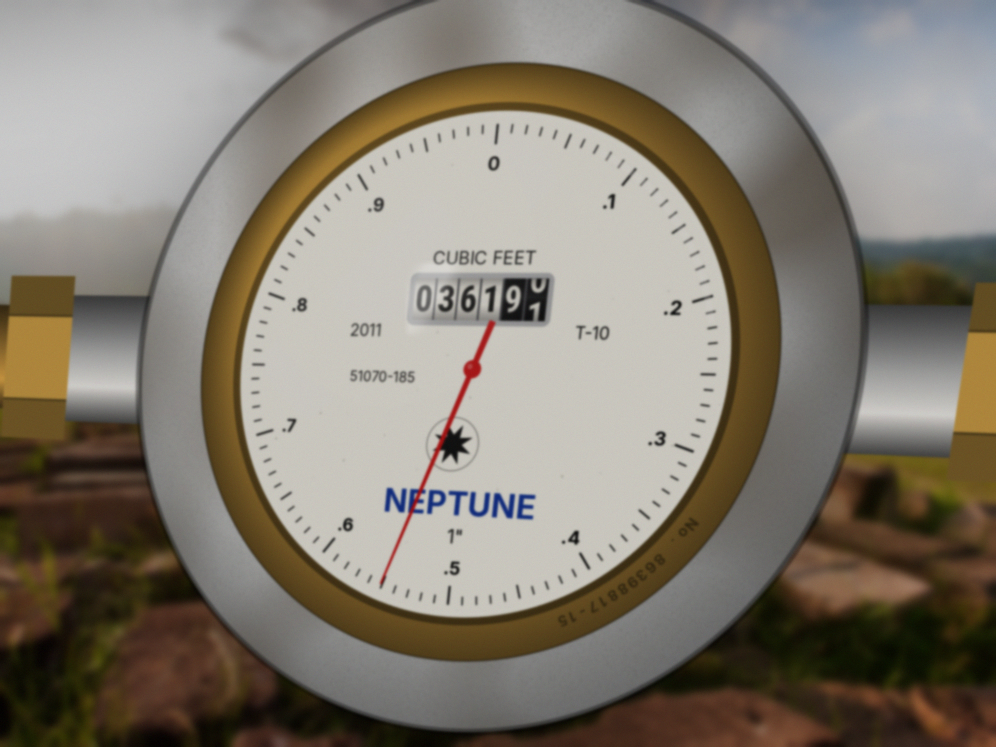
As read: 36190.55
